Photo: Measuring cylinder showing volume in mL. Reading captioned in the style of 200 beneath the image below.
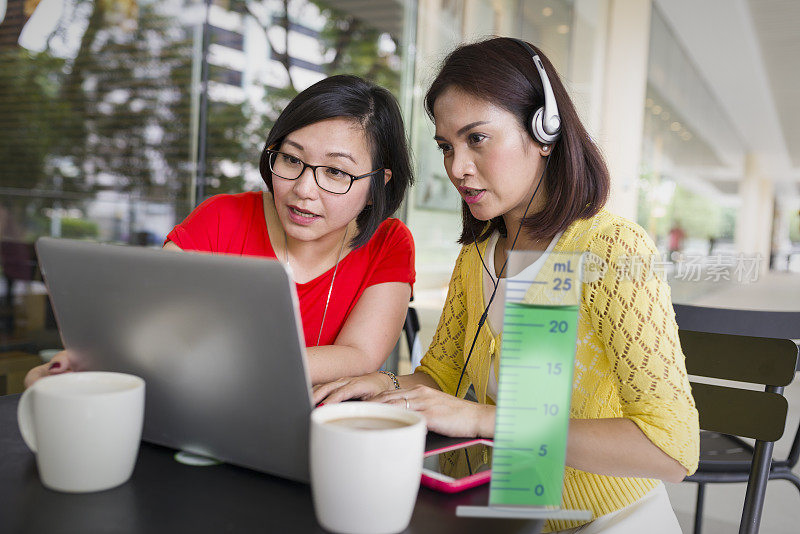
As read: 22
